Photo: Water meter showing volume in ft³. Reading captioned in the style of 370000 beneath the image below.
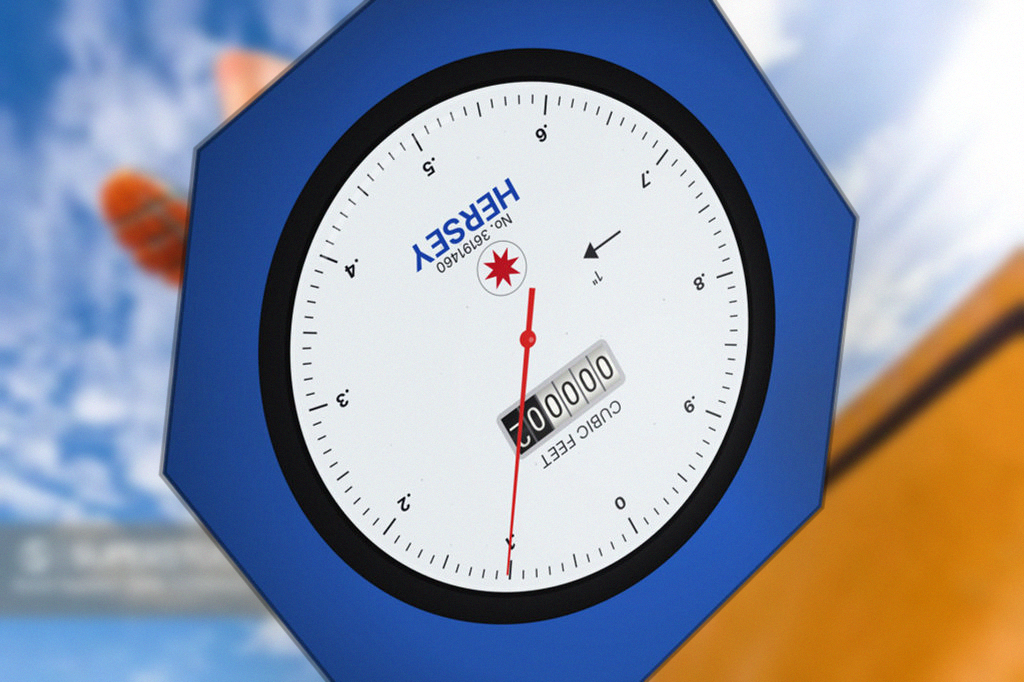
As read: 2.10
